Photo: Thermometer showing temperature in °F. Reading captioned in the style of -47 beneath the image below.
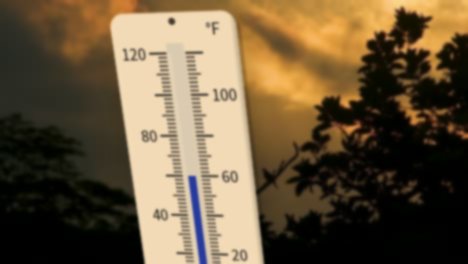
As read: 60
